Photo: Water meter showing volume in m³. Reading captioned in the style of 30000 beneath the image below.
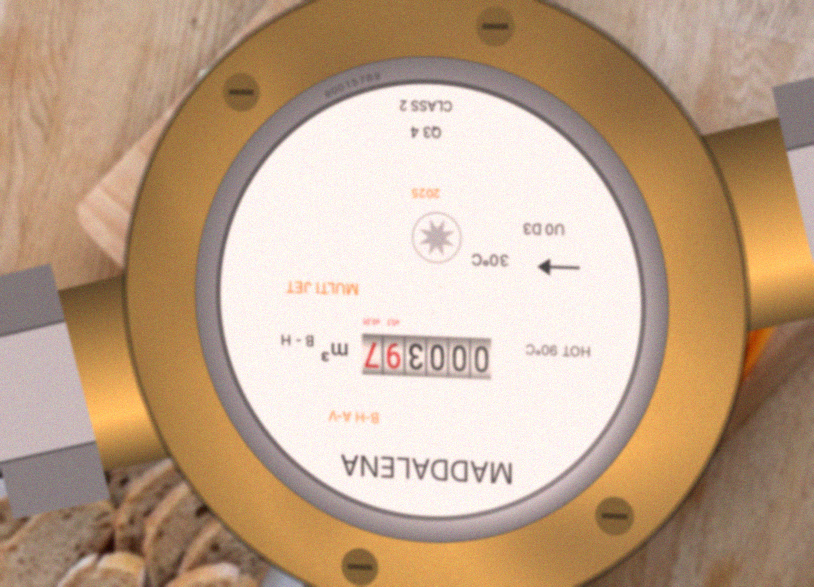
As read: 3.97
